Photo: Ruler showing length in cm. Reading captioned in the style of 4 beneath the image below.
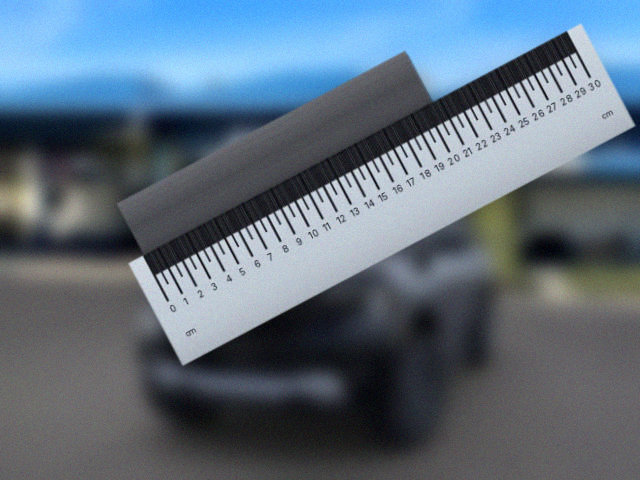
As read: 20.5
